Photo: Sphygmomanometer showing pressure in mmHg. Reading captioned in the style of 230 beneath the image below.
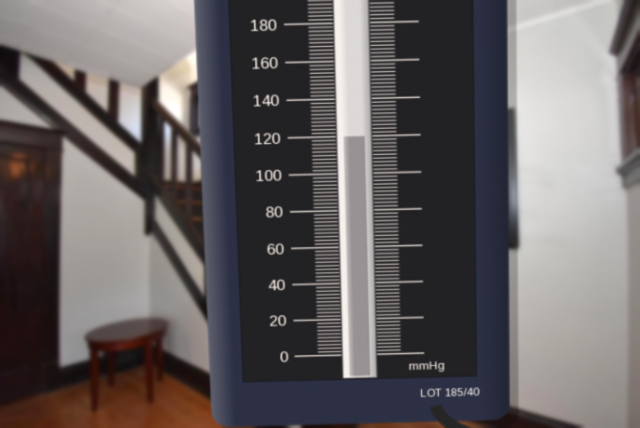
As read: 120
